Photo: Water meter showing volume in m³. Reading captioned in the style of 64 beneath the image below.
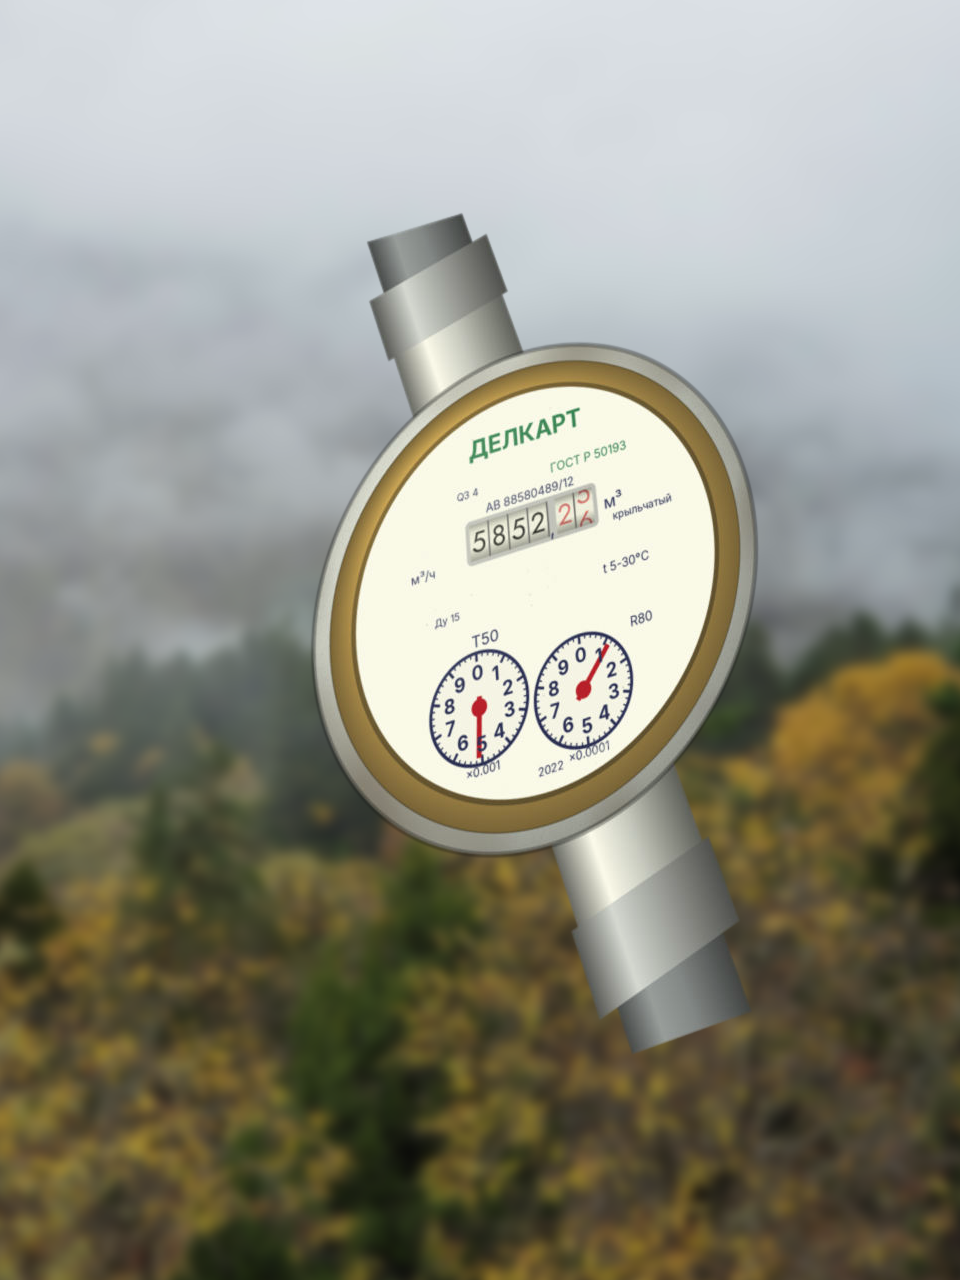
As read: 5852.2551
